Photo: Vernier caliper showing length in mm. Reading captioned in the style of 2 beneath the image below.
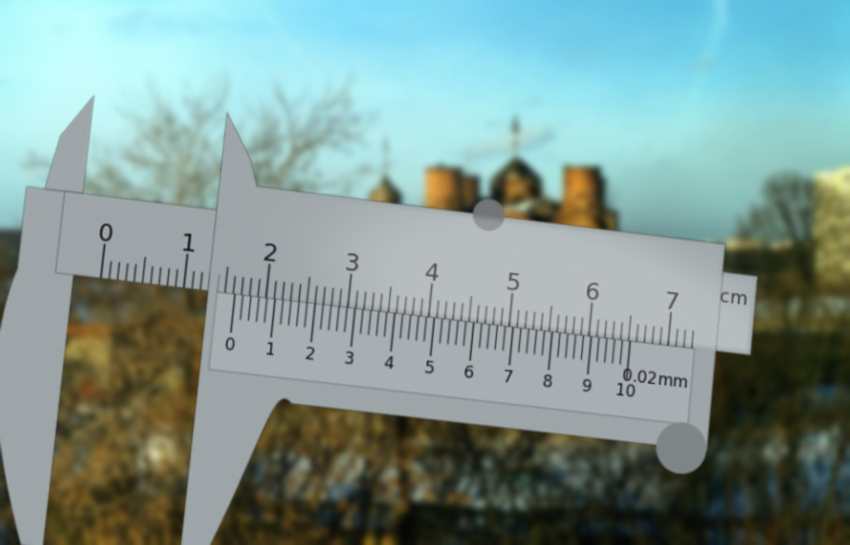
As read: 16.2
